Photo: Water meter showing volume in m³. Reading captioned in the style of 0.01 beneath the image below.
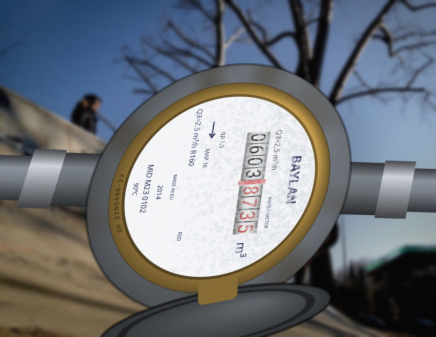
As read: 603.8735
